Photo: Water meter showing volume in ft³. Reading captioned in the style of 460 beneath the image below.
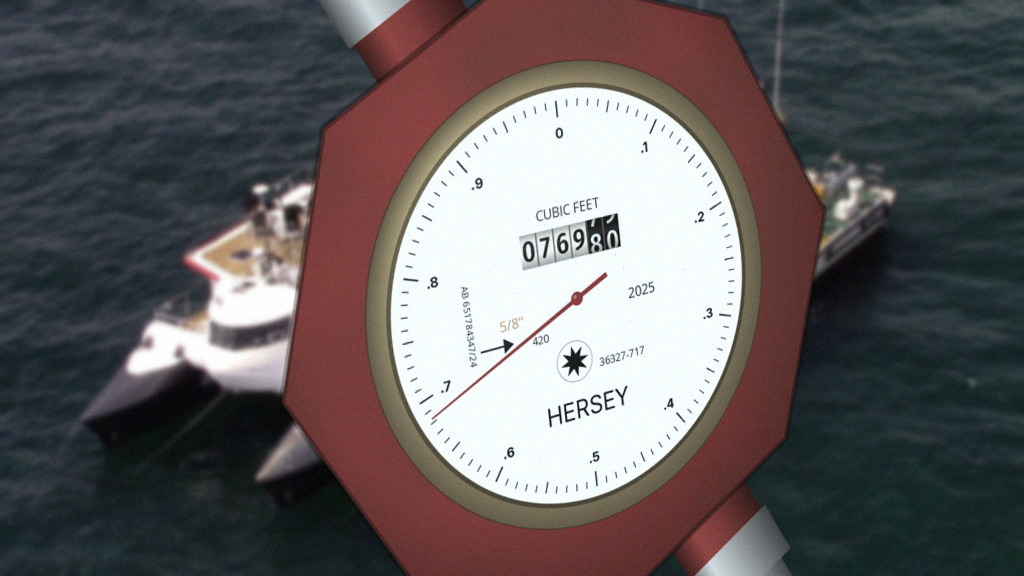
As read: 76979.68
